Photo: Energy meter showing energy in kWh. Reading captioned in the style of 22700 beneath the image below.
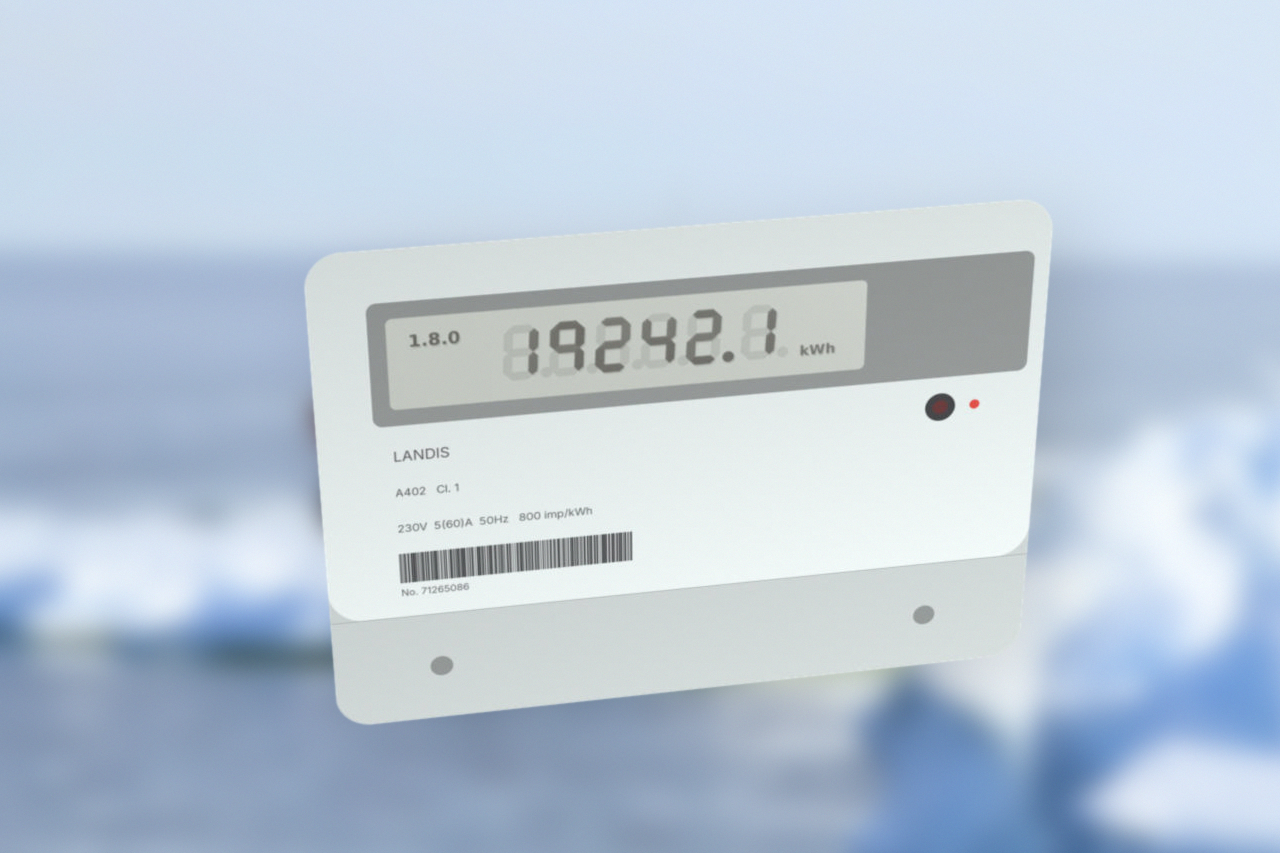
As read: 19242.1
